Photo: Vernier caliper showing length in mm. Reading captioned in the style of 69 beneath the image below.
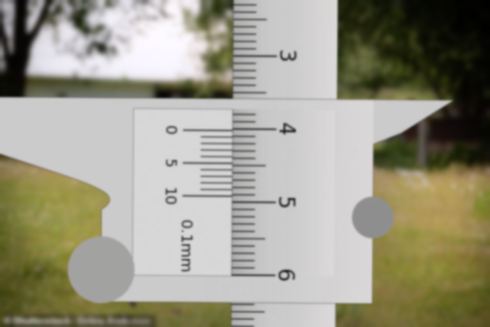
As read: 40.2
